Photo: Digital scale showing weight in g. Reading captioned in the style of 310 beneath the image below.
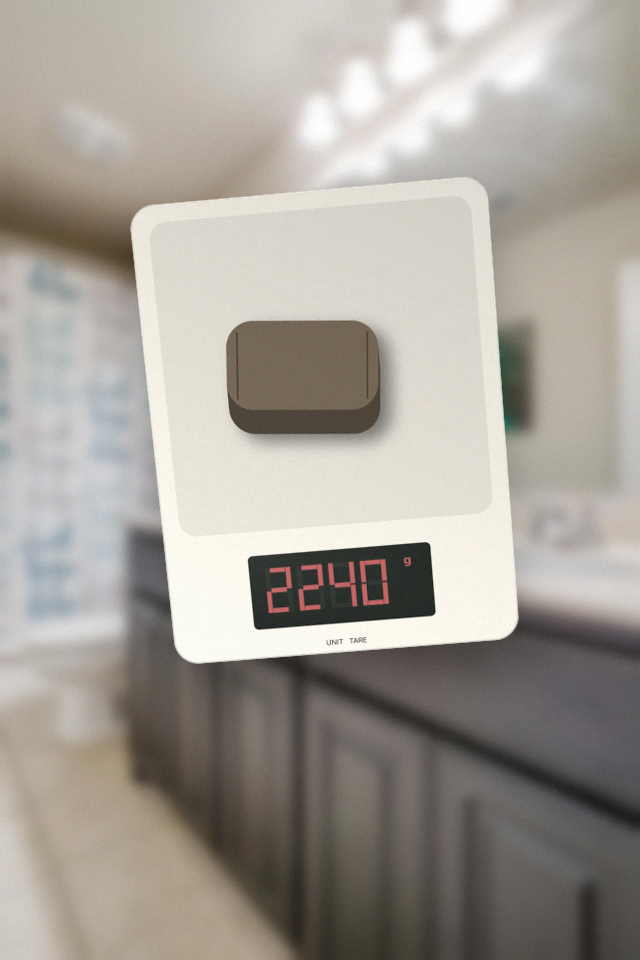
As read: 2240
